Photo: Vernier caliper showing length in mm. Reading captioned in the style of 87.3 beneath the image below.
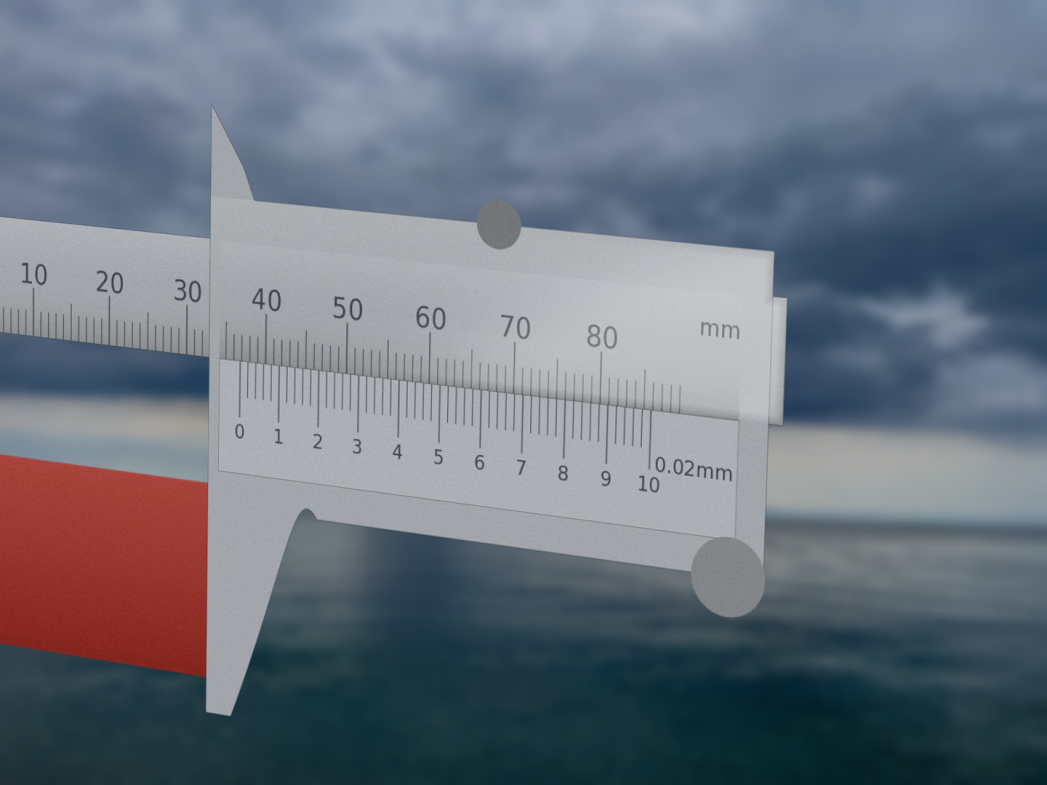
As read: 36.8
